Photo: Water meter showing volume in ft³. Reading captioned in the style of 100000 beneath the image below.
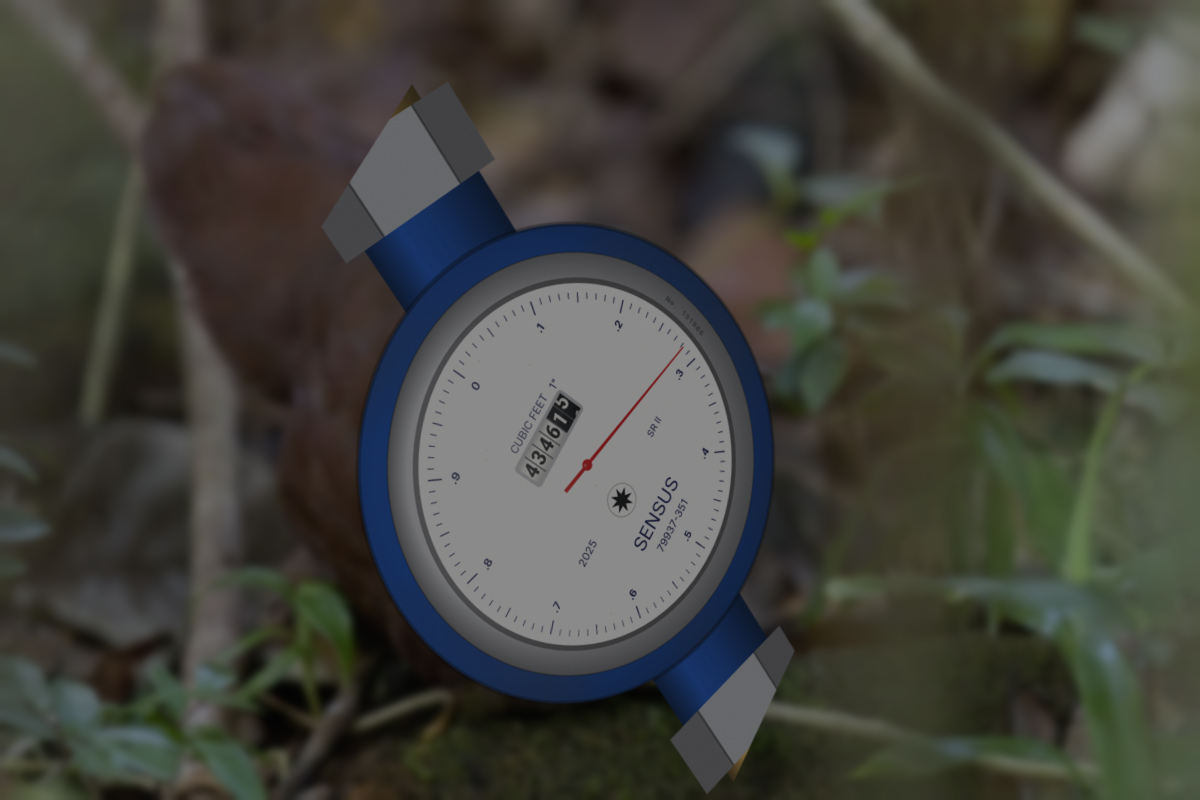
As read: 434615.28
